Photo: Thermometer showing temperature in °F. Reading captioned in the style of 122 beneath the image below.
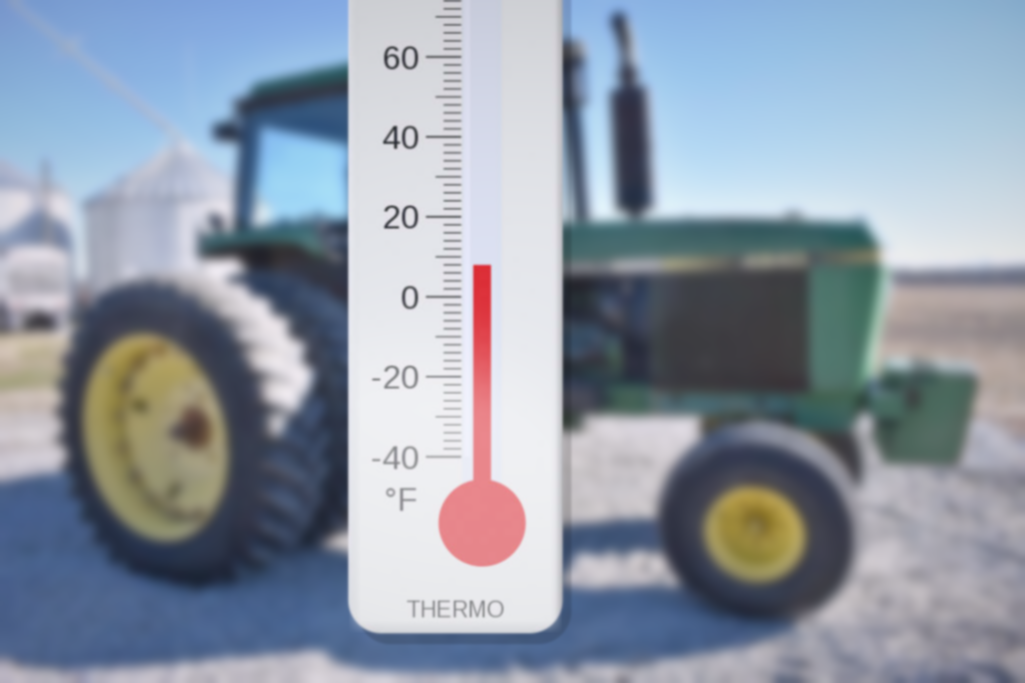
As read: 8
